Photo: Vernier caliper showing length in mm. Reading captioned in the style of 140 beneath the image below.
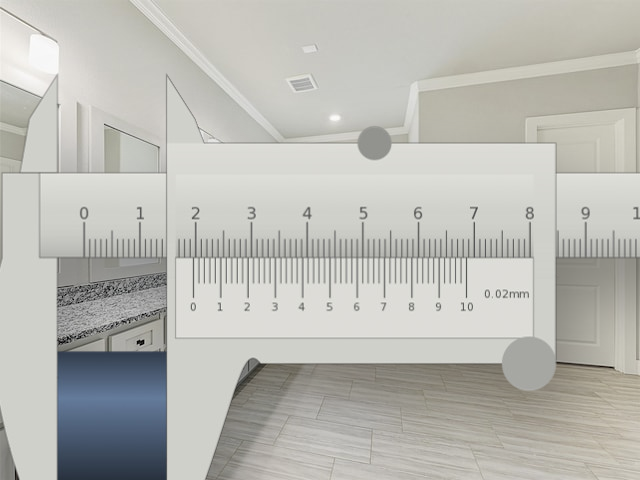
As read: 19.6
